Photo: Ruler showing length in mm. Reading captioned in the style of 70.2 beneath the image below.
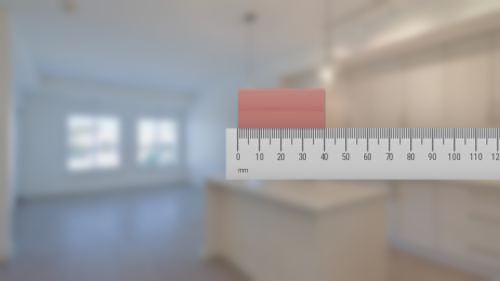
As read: 40
